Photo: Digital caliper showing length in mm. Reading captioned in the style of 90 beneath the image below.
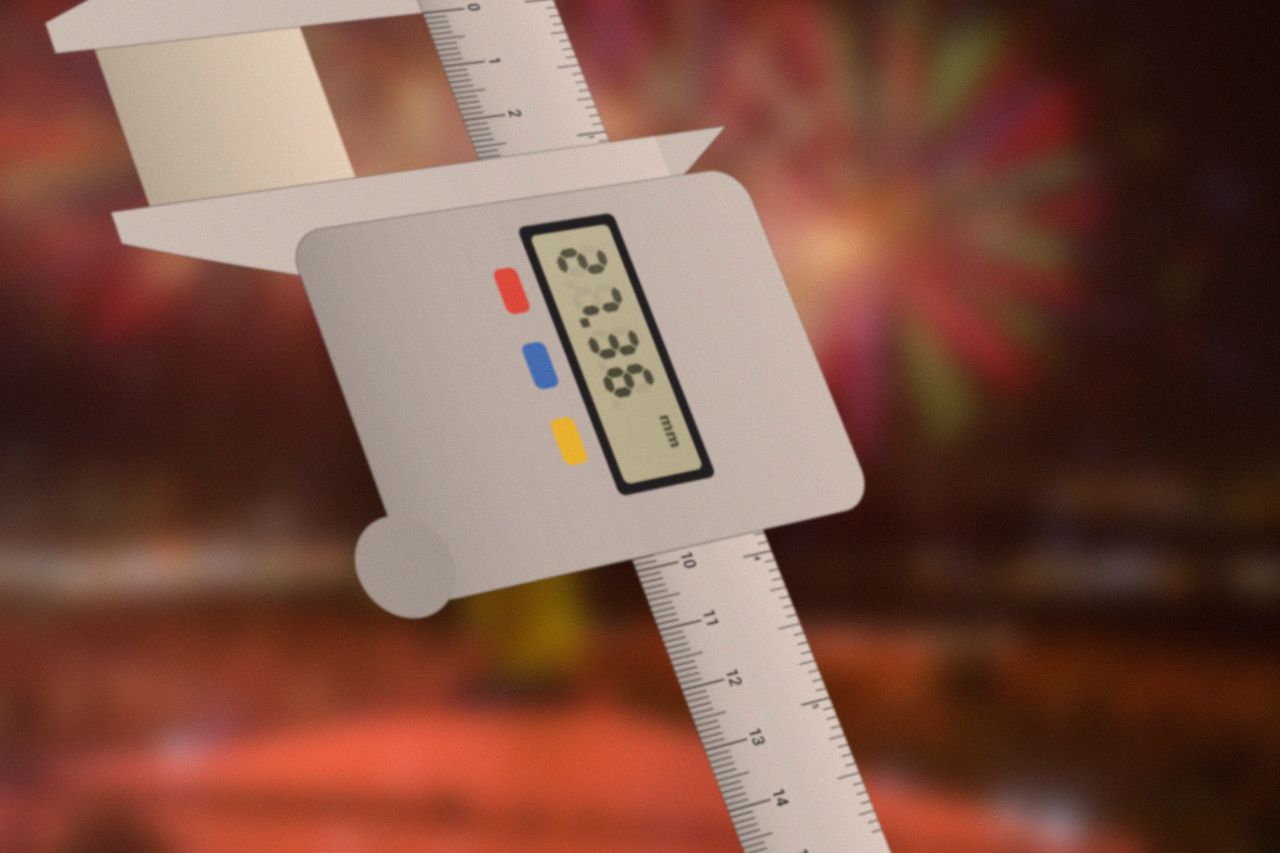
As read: 27.36
